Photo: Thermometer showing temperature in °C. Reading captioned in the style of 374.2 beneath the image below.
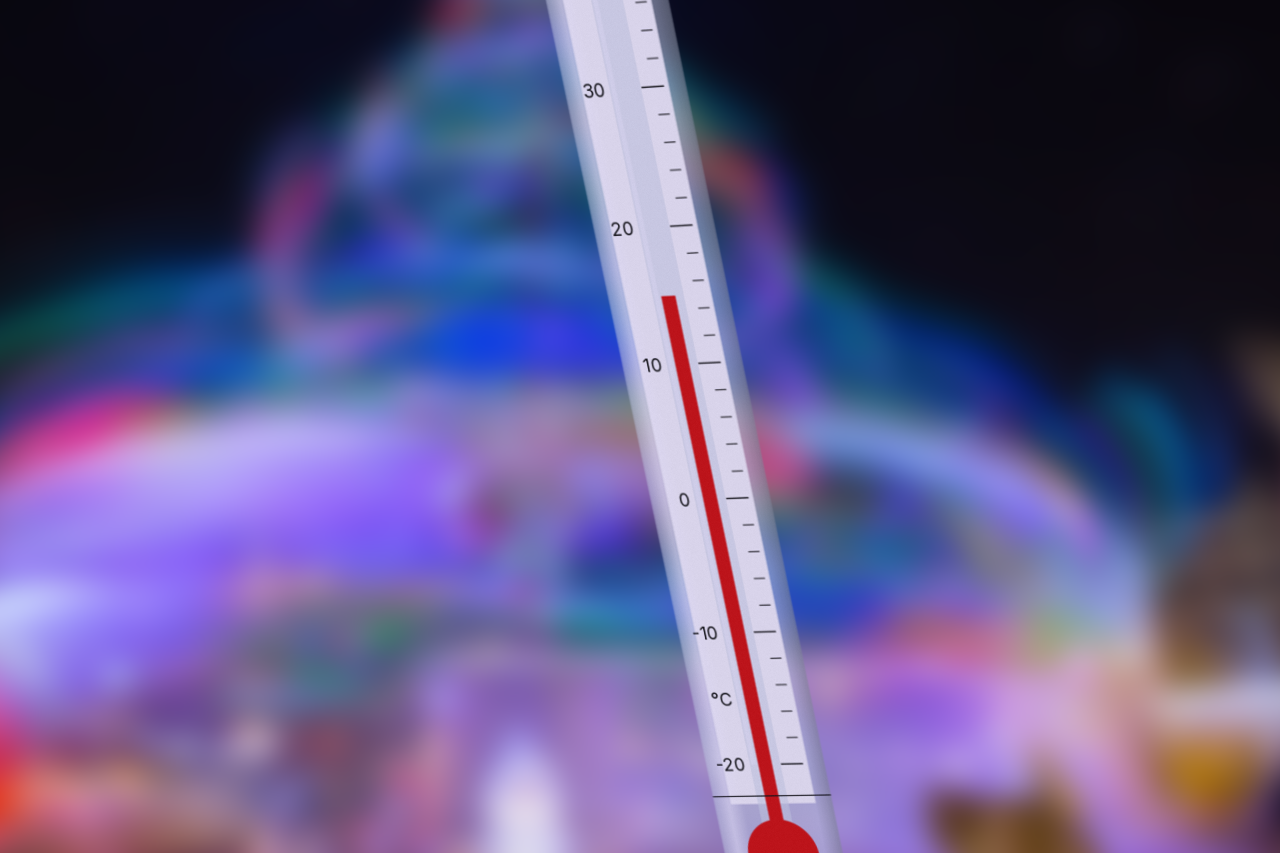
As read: 15
